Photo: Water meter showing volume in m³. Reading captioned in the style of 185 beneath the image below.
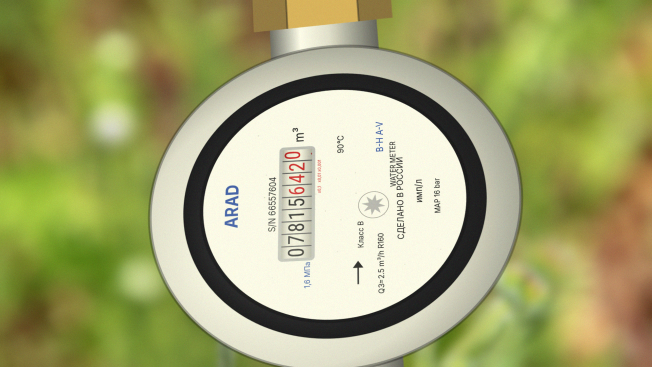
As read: 7815.6420
